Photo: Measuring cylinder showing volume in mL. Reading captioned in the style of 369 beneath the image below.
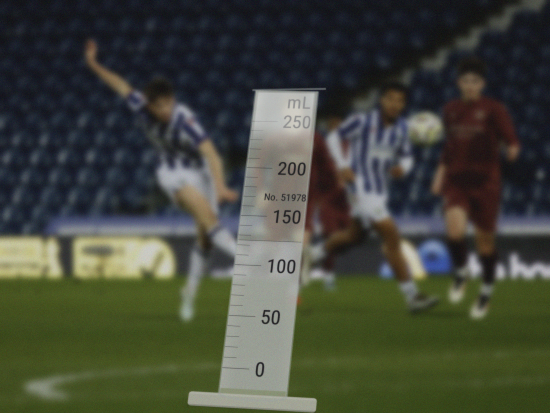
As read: 125
